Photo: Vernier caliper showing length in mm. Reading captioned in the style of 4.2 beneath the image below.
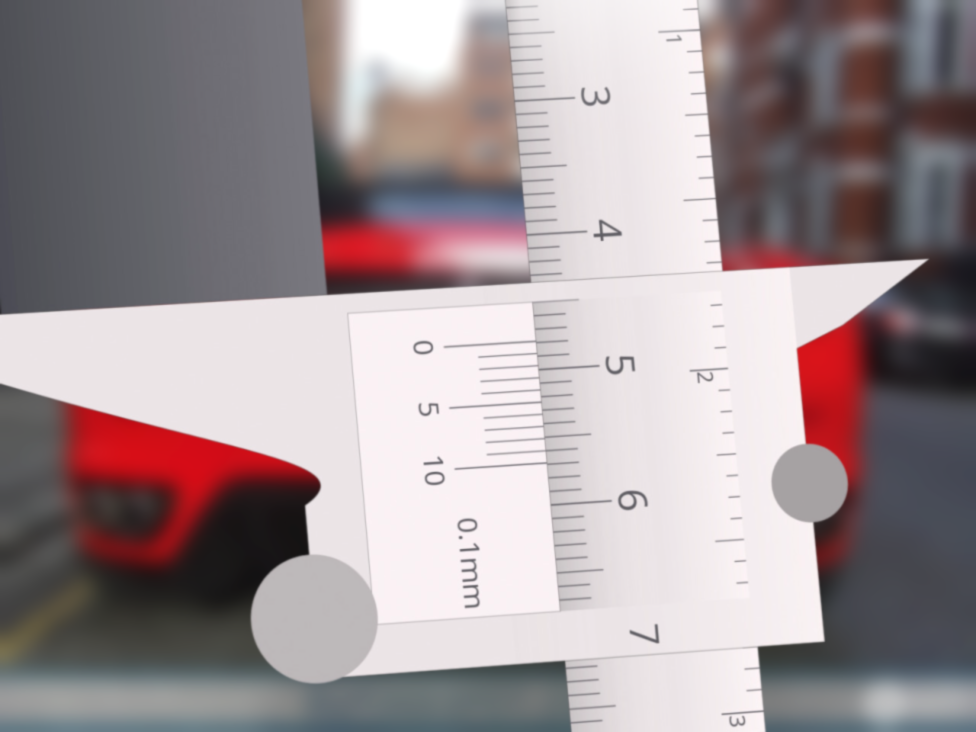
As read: 47.9
